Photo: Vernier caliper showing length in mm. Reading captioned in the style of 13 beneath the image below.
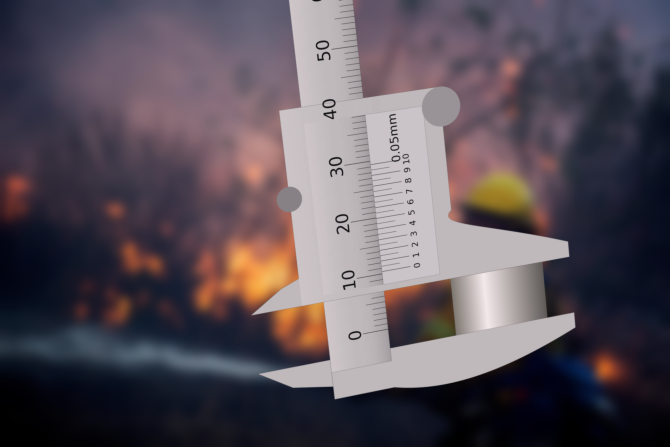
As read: 10.4
